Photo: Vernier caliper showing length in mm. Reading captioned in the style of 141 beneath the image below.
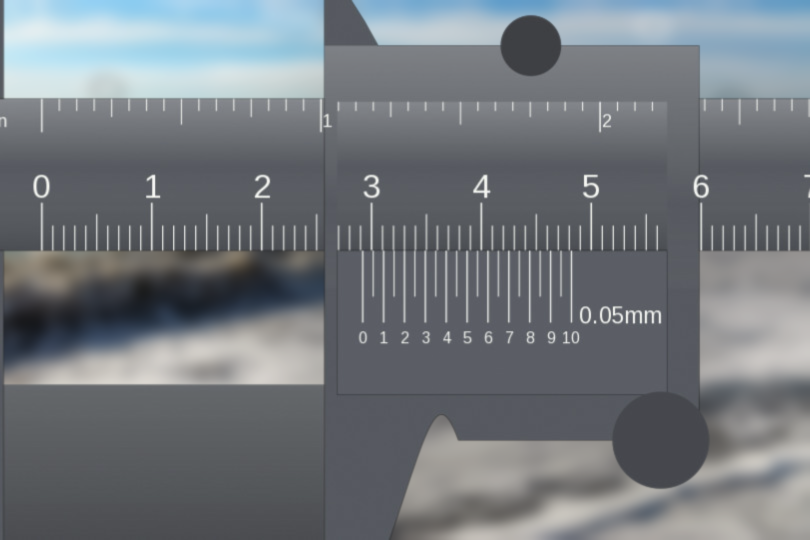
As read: 29.2
